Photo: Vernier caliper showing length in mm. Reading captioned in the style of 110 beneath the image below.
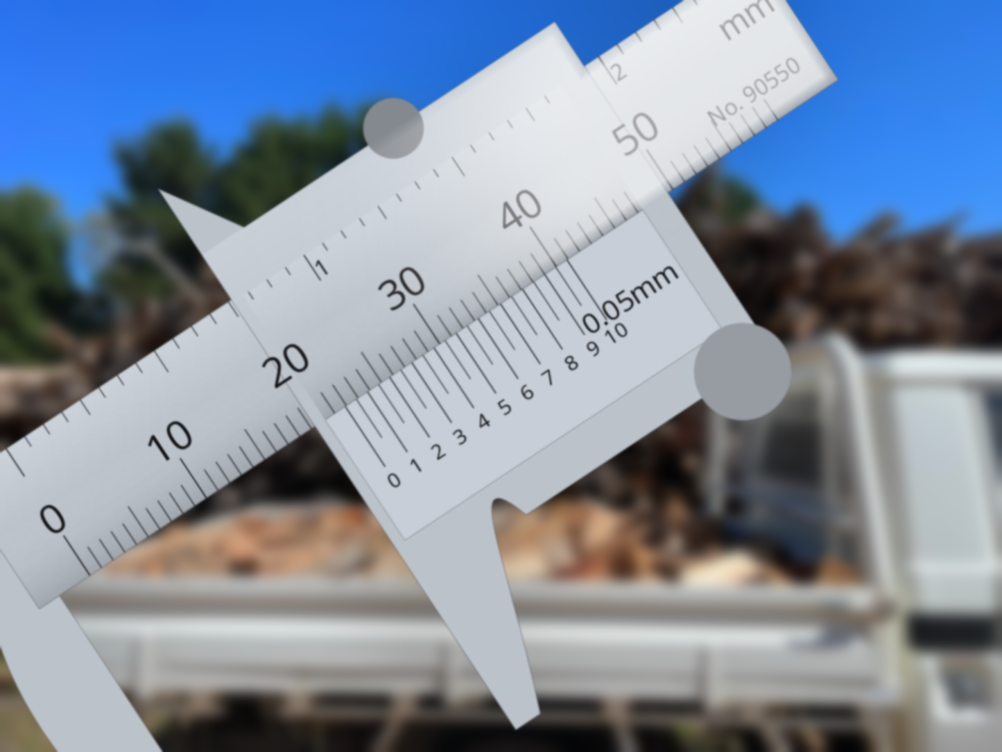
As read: 21.9
